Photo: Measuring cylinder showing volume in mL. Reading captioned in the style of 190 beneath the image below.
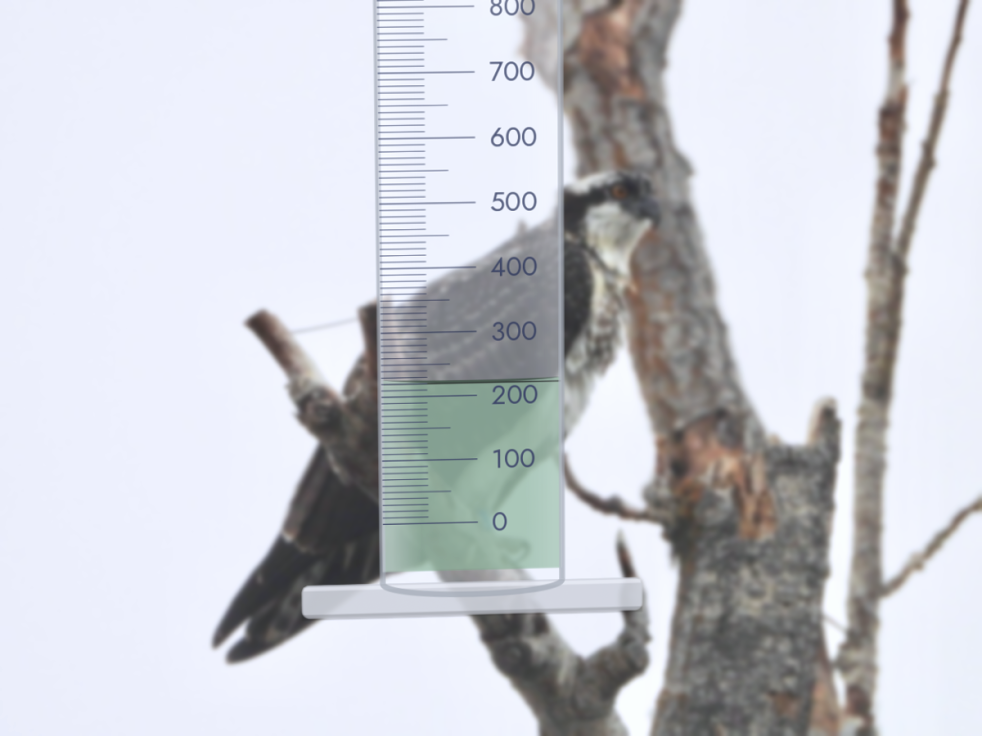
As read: 220
